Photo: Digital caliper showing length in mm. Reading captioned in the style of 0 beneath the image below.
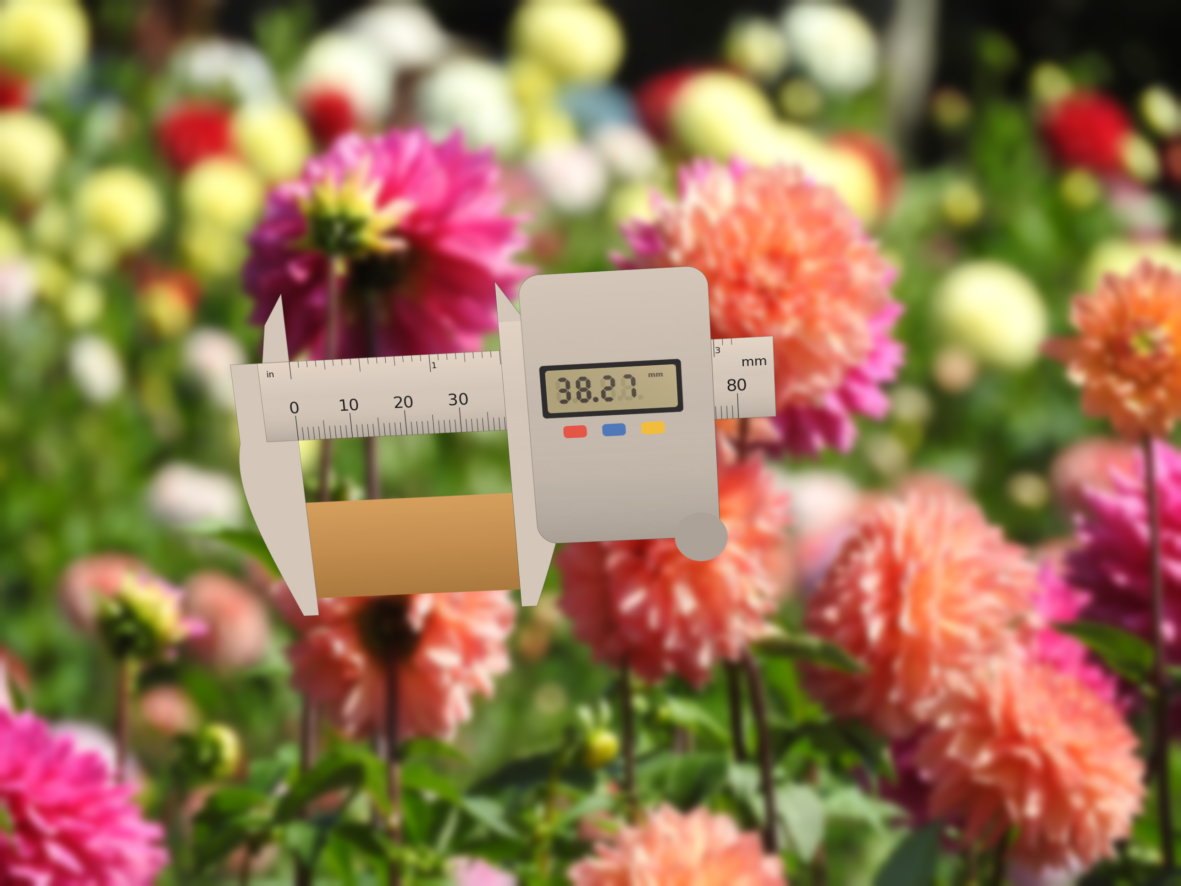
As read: 38.27
